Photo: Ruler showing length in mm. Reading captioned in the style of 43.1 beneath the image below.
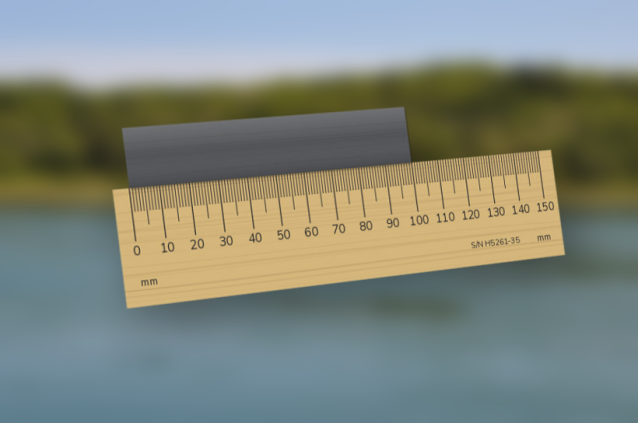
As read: 100
